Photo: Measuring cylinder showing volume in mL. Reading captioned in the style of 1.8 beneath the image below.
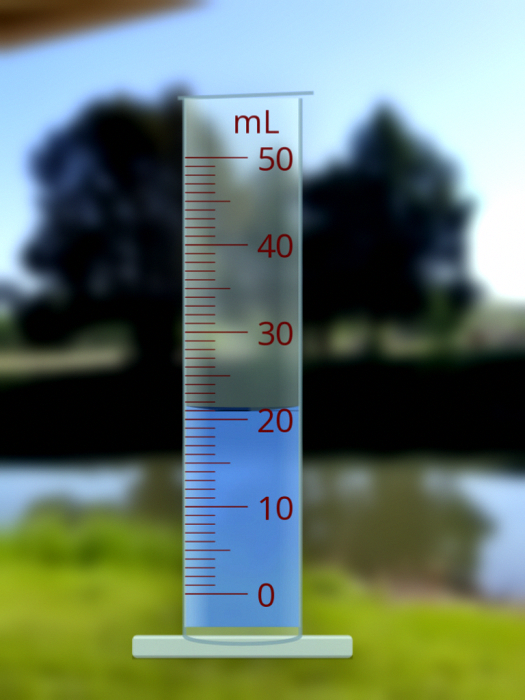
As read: 21
